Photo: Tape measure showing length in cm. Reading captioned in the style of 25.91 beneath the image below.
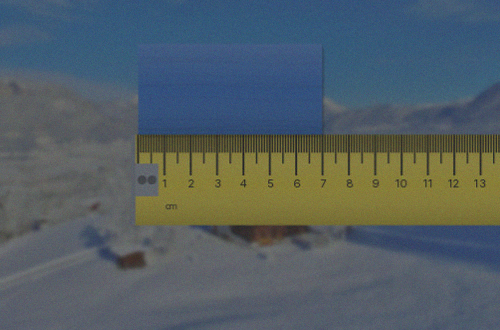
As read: 7
